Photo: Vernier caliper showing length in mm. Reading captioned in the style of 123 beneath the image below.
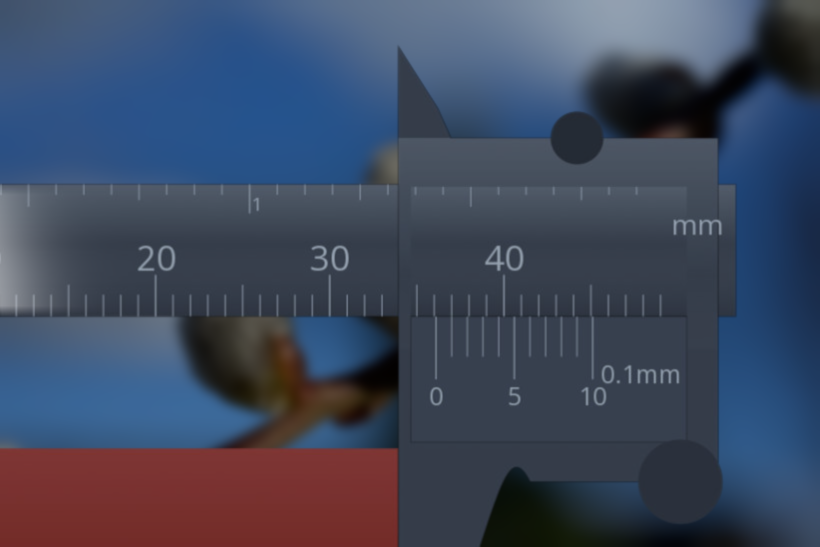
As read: 36.1
